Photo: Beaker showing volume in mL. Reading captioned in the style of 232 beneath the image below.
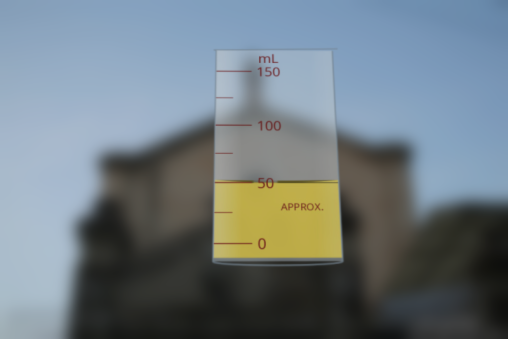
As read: 50
